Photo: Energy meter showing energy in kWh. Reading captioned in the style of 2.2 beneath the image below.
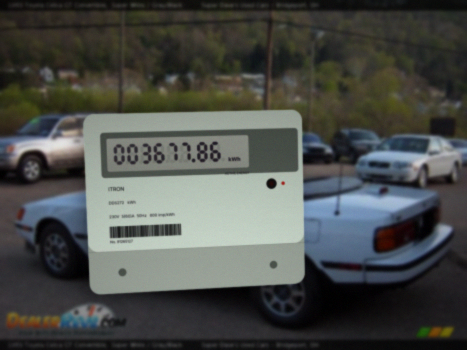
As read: 3677.86
